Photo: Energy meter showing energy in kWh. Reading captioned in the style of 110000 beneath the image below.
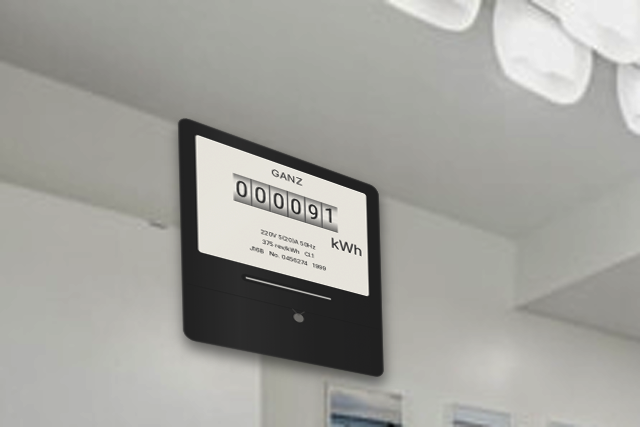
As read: 91
